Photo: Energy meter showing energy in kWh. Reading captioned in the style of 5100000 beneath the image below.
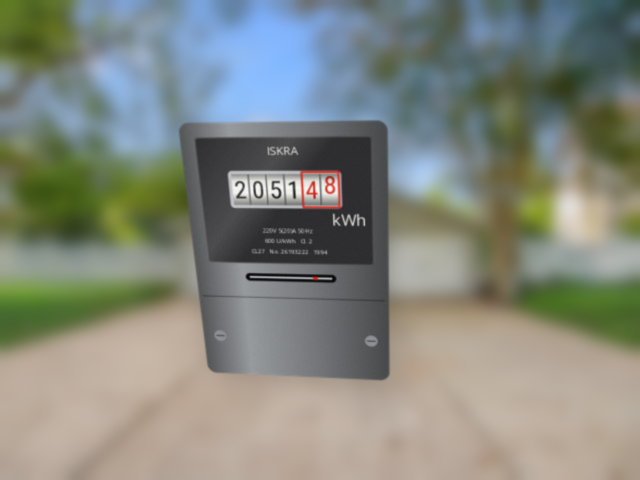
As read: 2051.48
